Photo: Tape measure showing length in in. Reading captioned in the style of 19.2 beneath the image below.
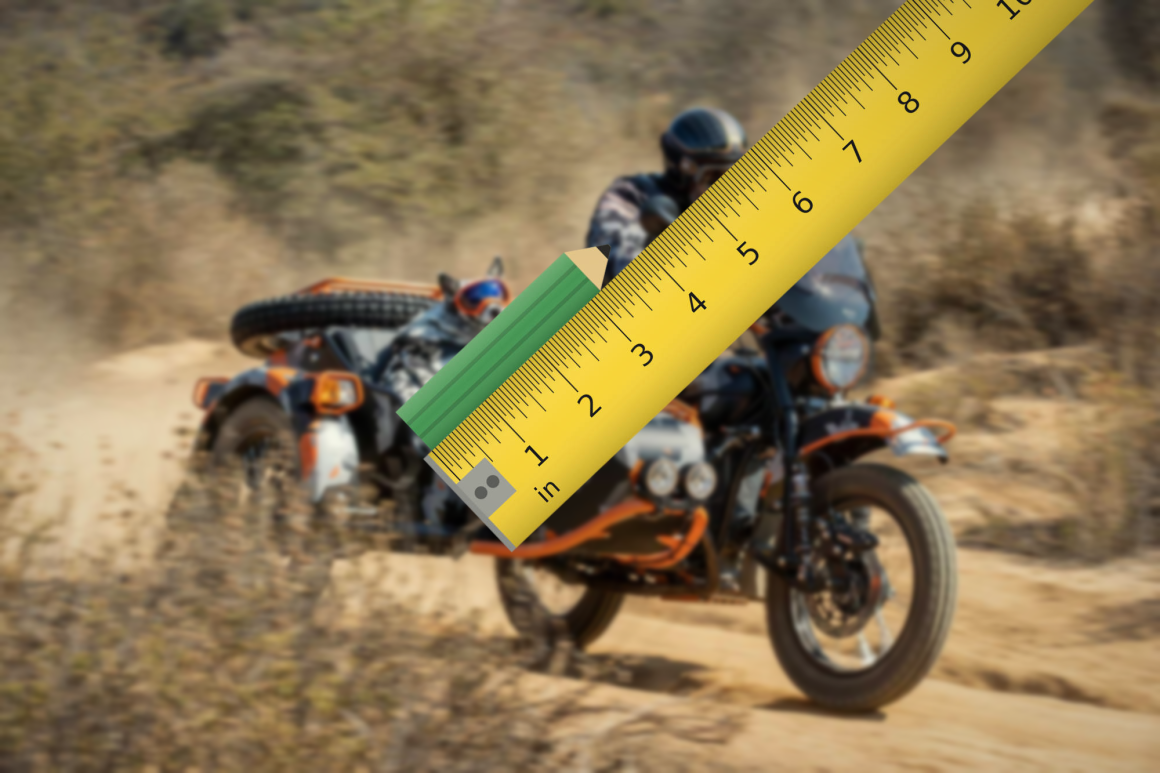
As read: 3.6875
